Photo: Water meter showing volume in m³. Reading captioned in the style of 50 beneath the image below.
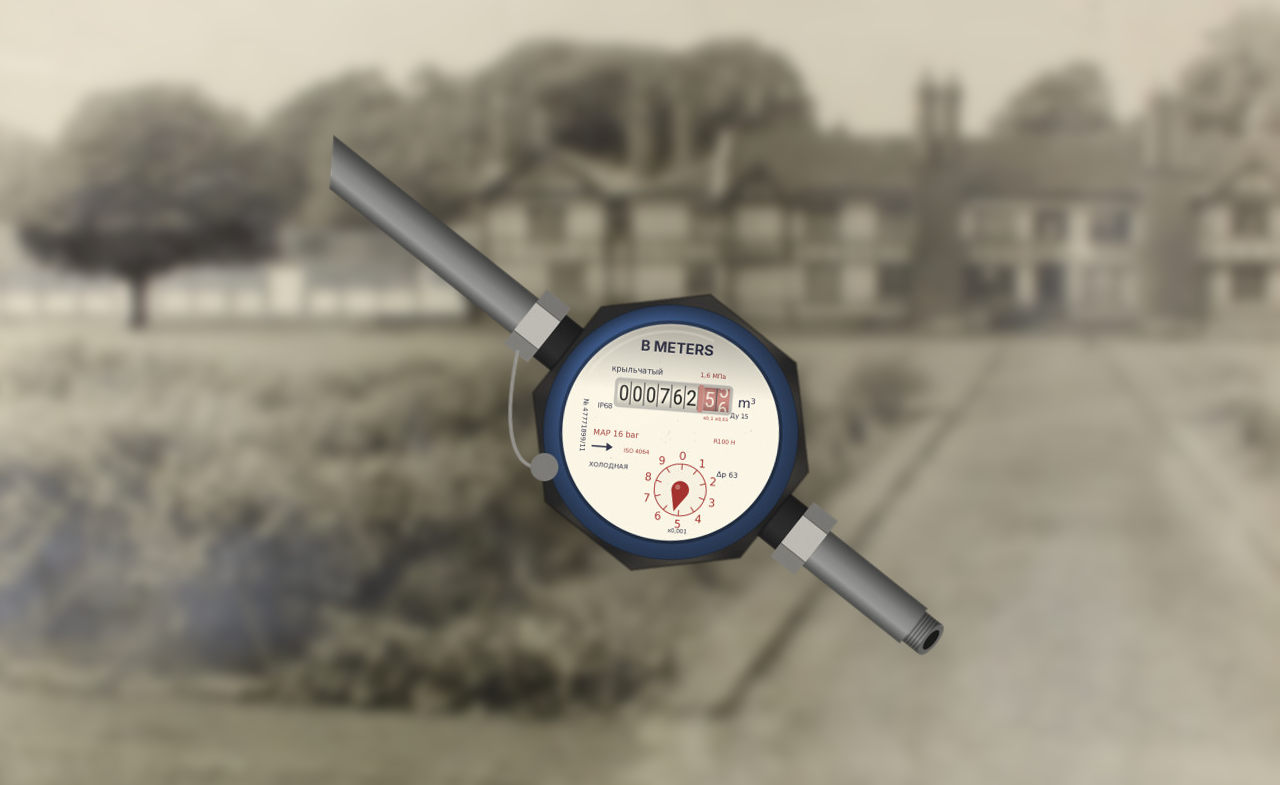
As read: 762.555
